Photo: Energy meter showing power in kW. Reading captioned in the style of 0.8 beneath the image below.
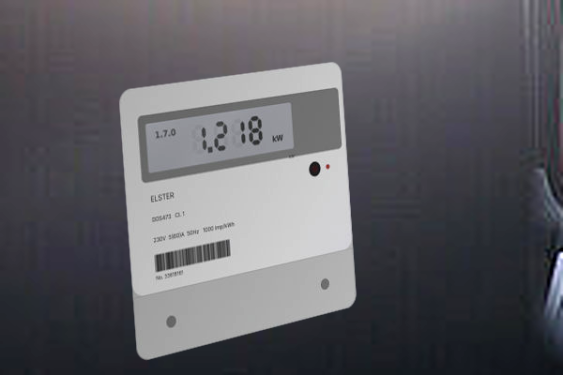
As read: 1.218
